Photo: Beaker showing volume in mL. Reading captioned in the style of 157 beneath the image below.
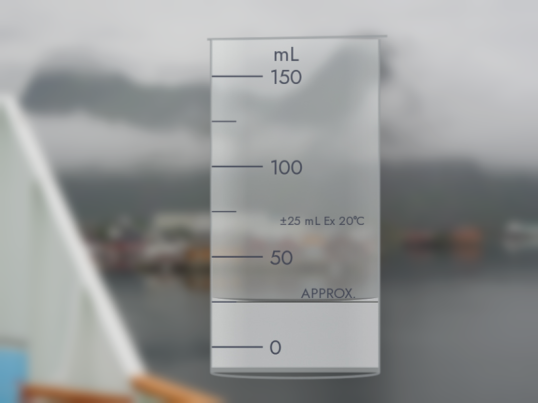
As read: 25
